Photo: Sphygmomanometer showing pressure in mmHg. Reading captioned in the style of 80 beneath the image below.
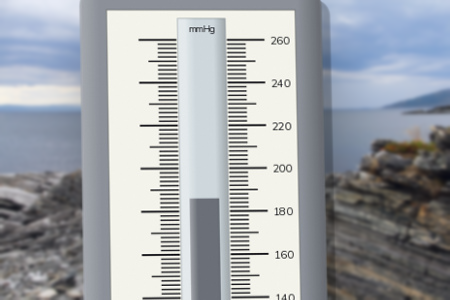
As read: 186
